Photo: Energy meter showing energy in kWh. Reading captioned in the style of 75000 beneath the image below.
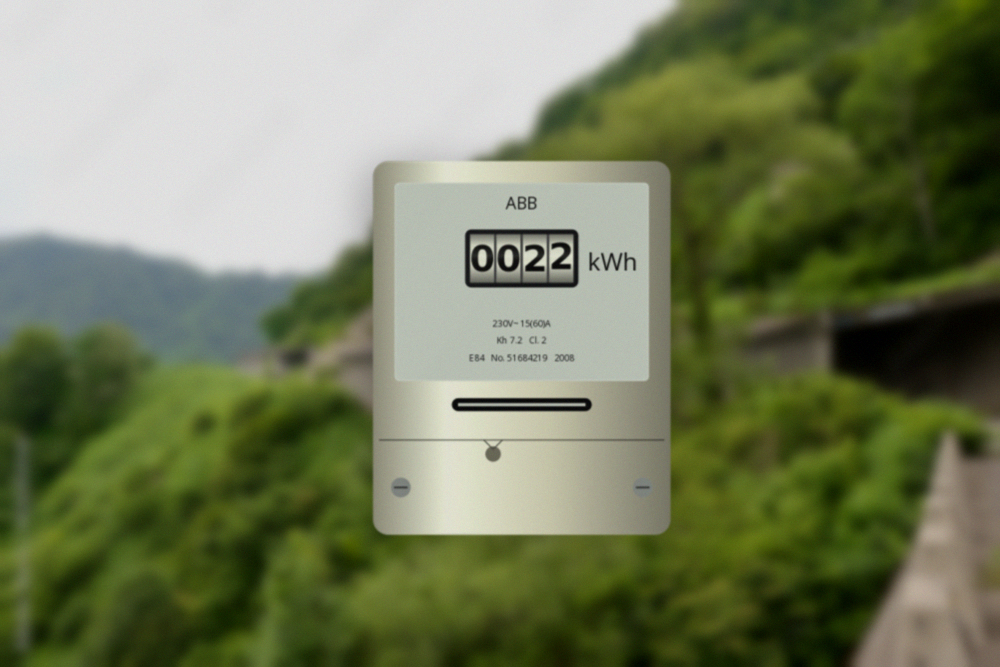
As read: 22
